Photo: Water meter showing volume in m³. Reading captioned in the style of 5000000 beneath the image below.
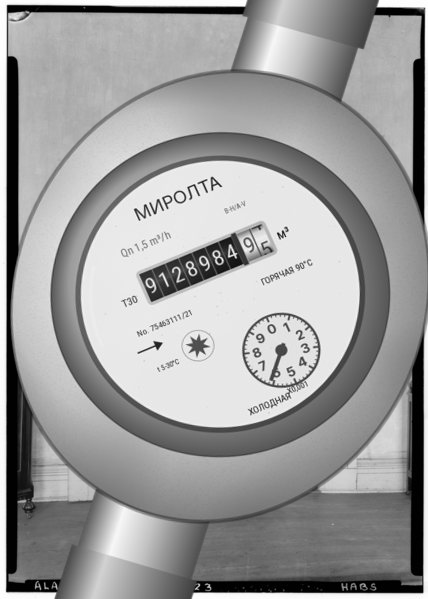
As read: 9128984.946
